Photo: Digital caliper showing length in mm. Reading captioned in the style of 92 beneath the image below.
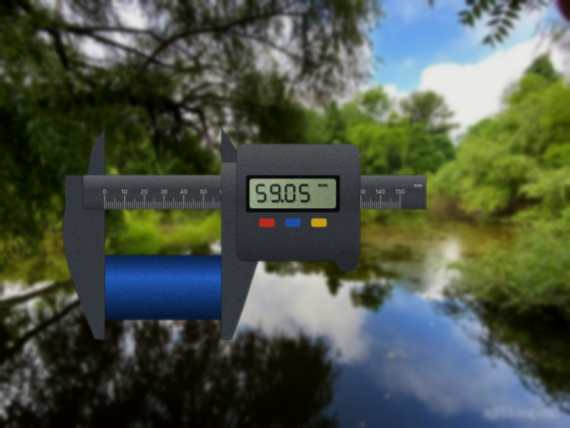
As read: 59.05
